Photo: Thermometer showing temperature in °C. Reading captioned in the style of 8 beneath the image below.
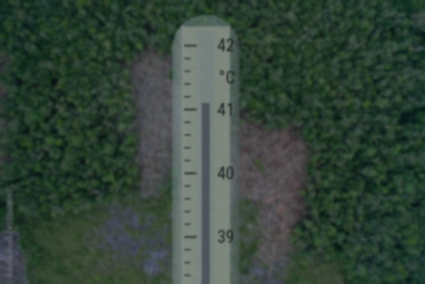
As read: 41.1
